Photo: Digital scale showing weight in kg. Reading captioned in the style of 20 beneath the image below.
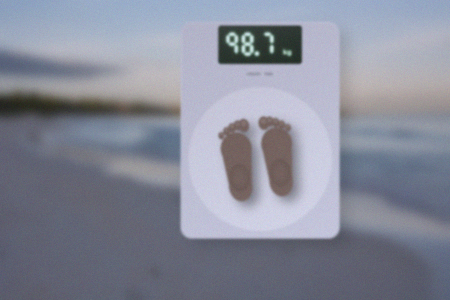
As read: 98.7
